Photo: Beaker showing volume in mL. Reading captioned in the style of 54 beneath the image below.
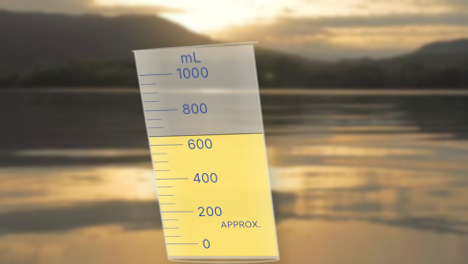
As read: 650
